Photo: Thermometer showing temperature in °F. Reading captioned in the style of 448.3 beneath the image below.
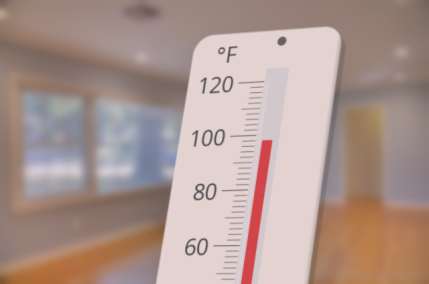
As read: 98
